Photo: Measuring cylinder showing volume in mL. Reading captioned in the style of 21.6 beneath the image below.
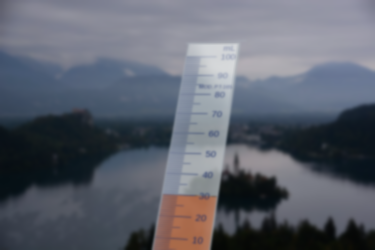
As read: 30
